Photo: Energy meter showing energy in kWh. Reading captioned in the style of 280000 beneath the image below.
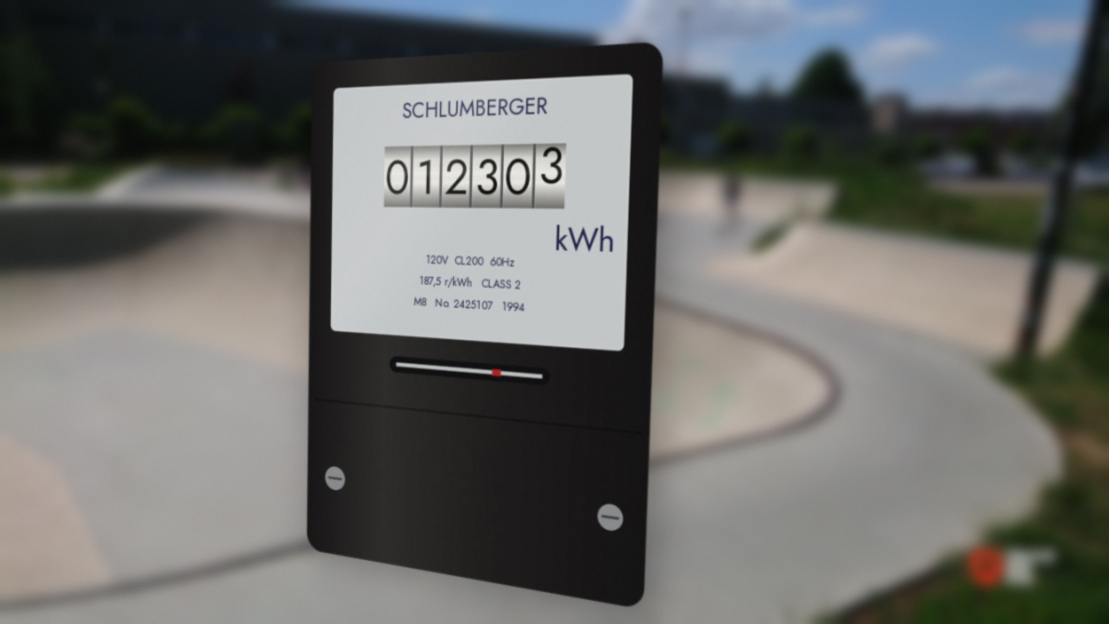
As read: 12303
